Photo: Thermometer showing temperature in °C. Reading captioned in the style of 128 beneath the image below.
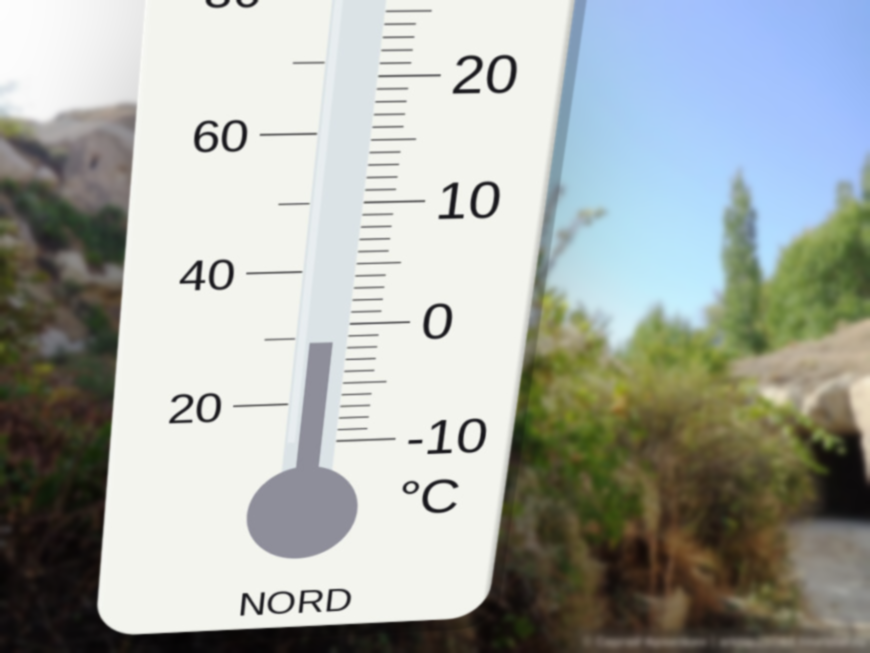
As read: -1.5
